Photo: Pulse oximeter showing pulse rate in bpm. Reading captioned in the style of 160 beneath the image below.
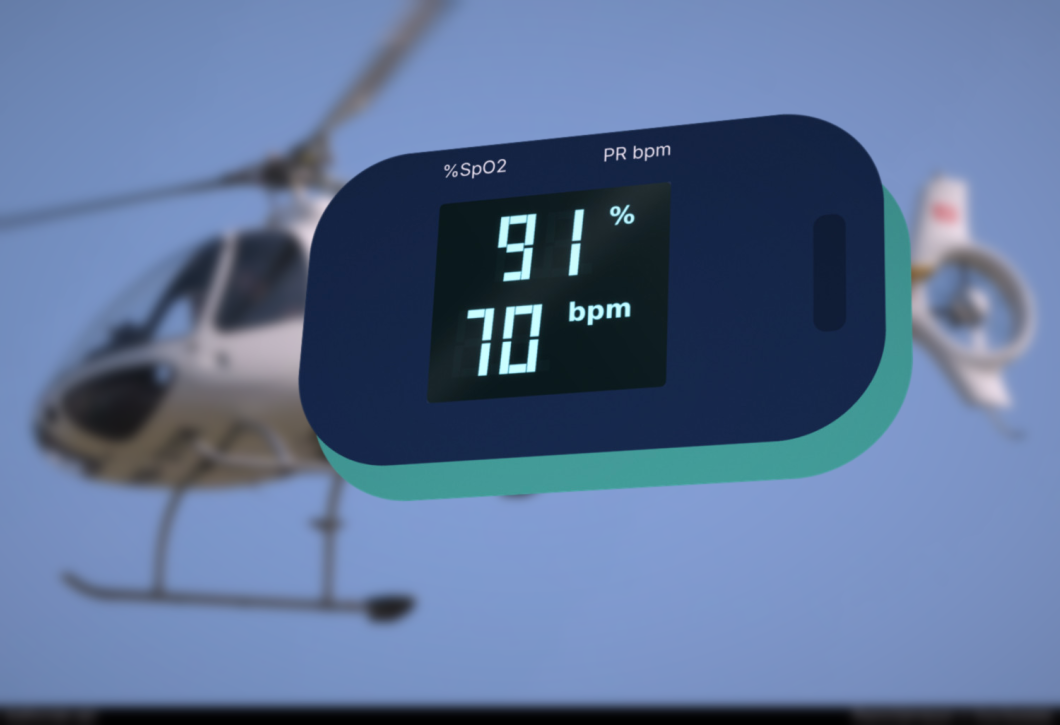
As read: 70
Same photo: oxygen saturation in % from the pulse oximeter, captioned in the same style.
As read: 91
